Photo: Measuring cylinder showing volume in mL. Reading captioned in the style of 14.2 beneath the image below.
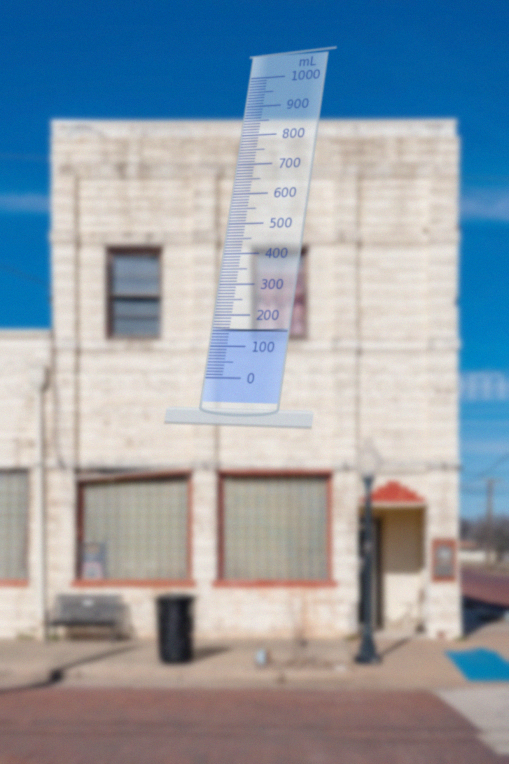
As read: 150
